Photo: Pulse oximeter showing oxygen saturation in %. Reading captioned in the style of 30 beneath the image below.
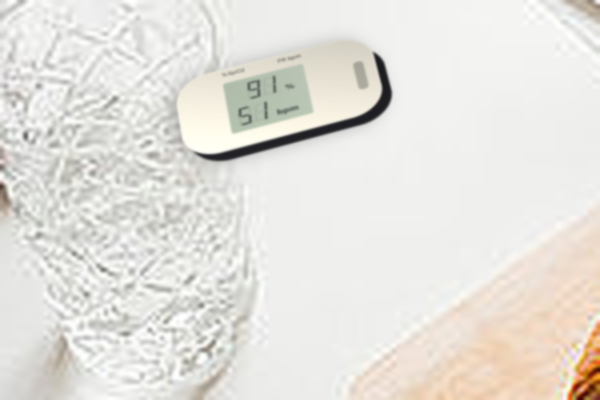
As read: 91
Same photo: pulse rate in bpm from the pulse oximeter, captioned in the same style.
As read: 51
